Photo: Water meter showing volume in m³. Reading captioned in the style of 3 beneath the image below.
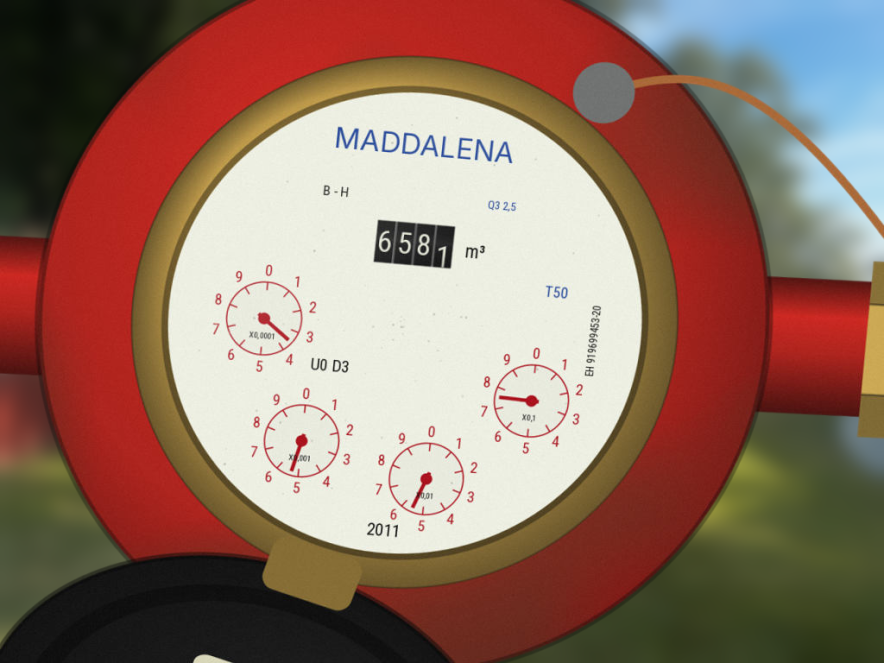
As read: 6580.7553
